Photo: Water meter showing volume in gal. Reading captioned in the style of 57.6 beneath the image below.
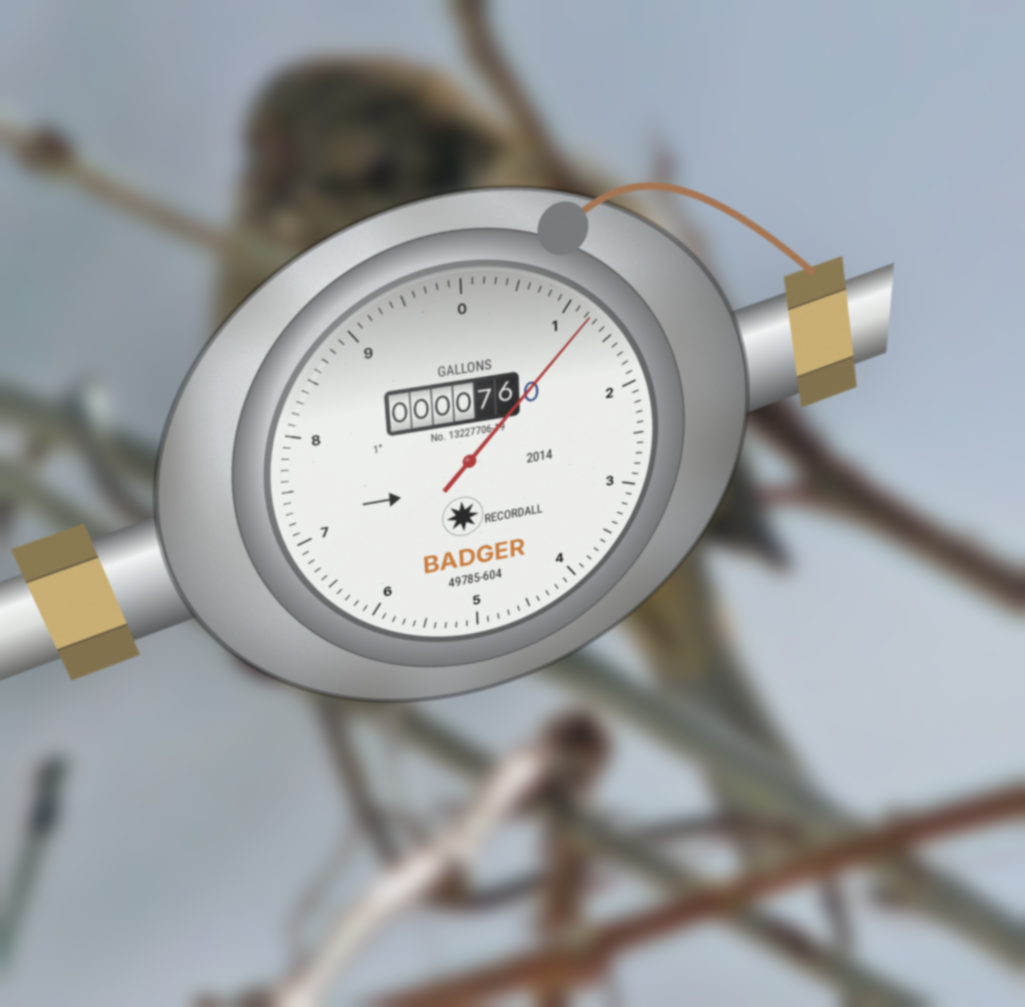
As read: 761.2
